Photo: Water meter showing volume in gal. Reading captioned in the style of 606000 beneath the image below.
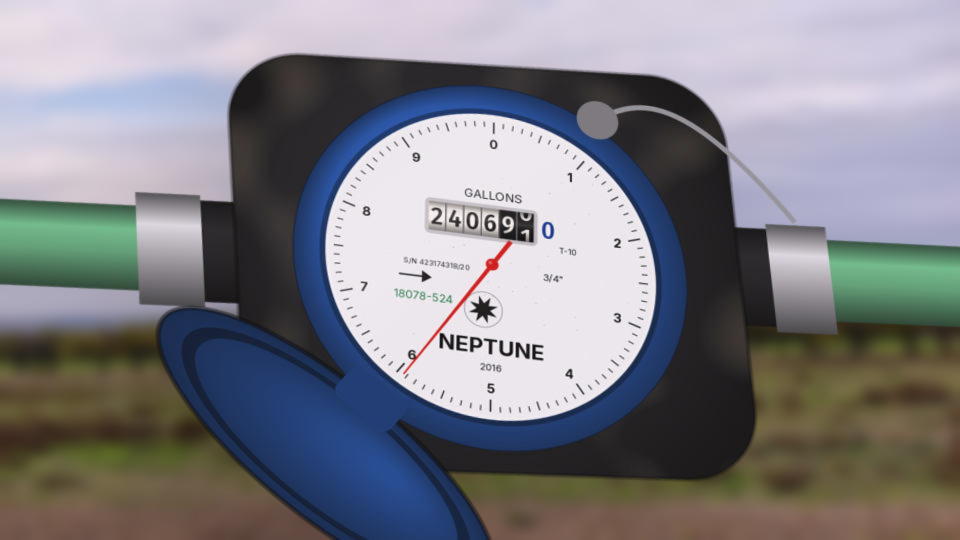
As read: 2406905.9
